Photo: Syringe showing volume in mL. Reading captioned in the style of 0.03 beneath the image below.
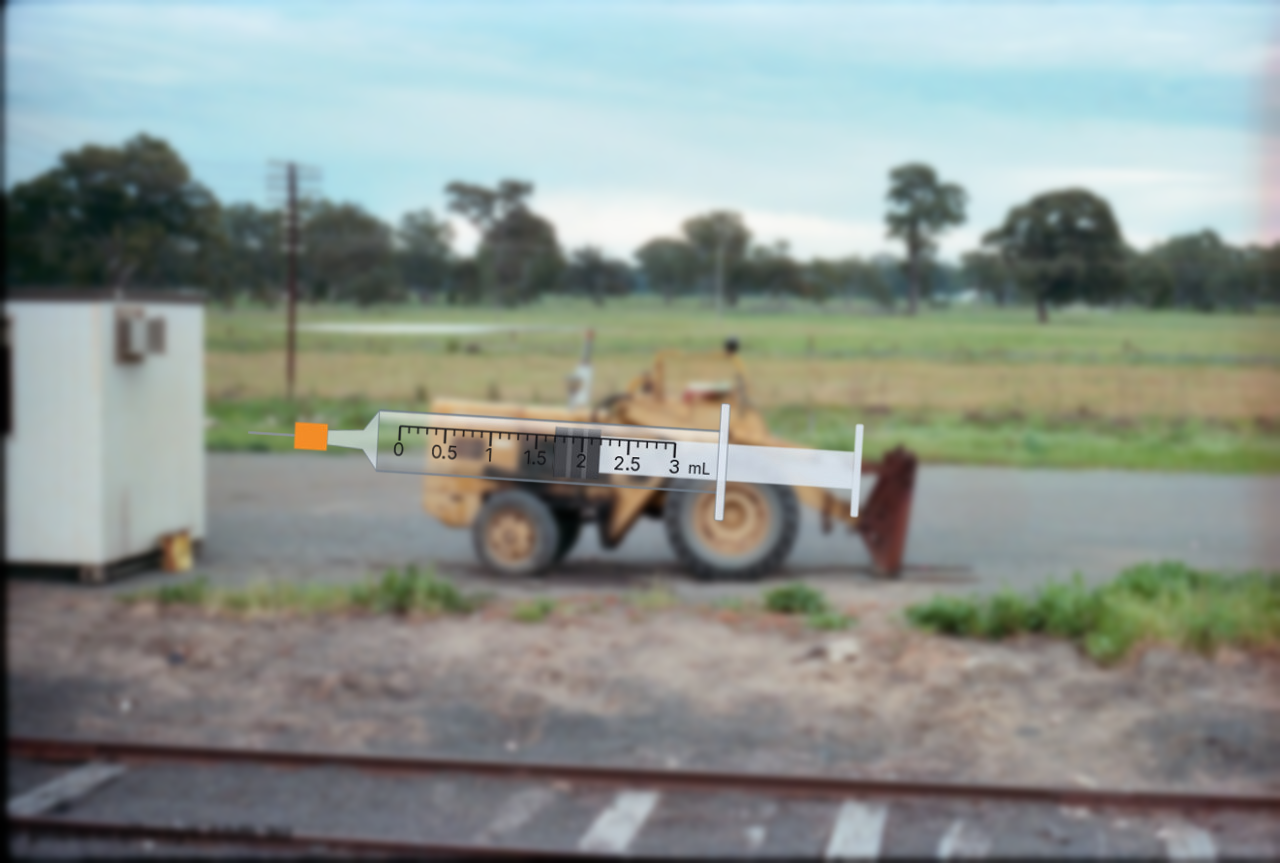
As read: 1.7
